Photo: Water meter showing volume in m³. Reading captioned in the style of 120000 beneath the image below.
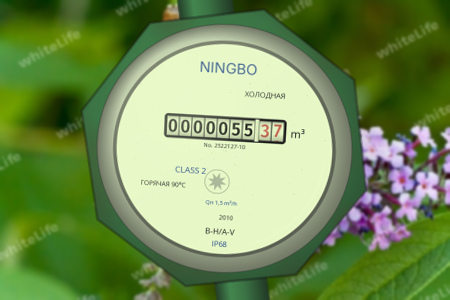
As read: 55.37
